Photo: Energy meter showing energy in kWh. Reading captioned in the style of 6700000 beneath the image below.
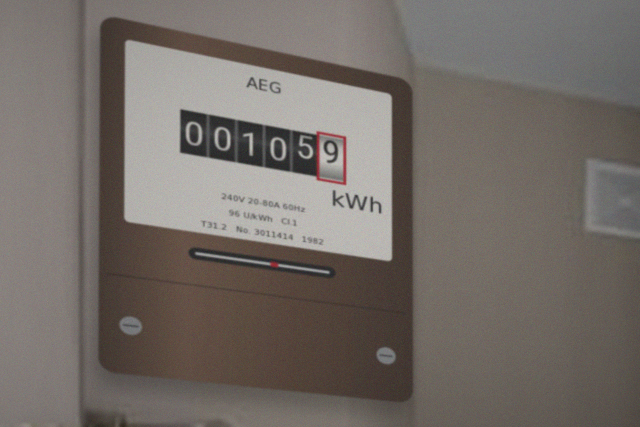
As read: 105.9
